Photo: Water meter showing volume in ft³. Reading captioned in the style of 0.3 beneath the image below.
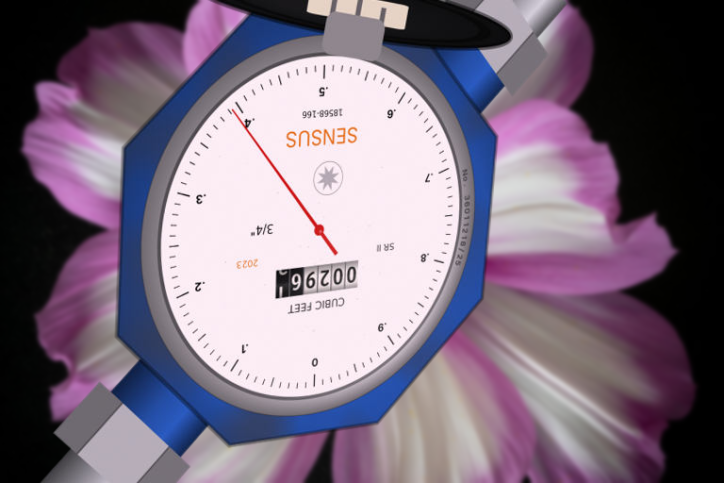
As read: 2961.39
